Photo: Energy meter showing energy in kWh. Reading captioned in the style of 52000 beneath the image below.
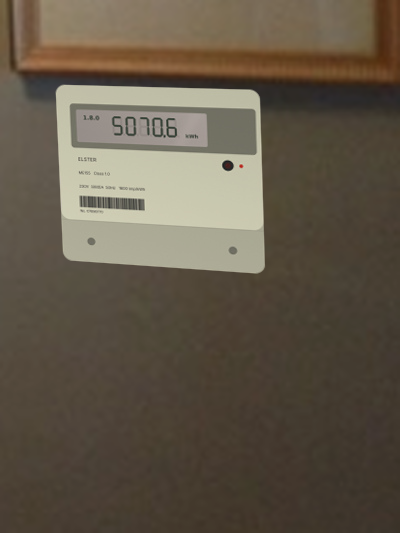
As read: 5070.6
